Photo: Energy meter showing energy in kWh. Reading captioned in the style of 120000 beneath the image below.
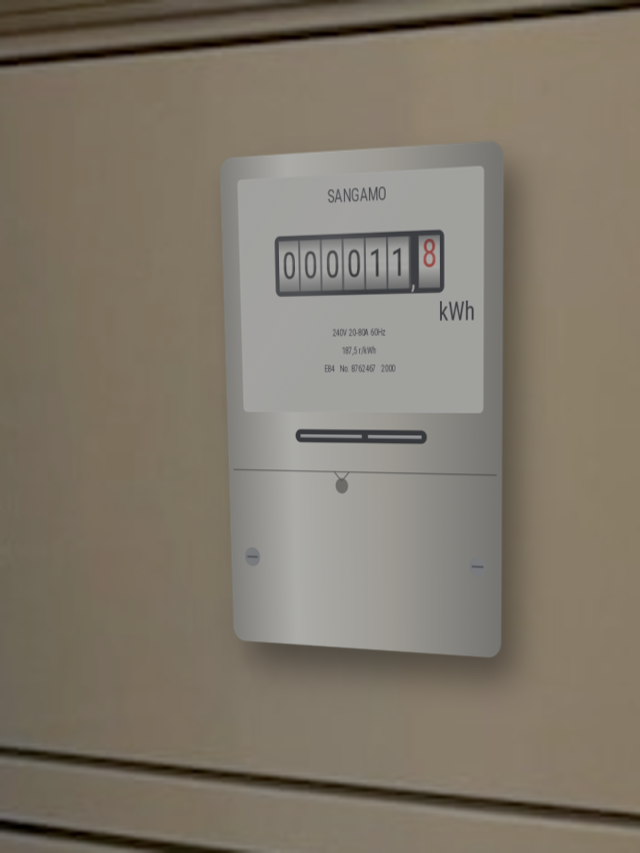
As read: 11.8
